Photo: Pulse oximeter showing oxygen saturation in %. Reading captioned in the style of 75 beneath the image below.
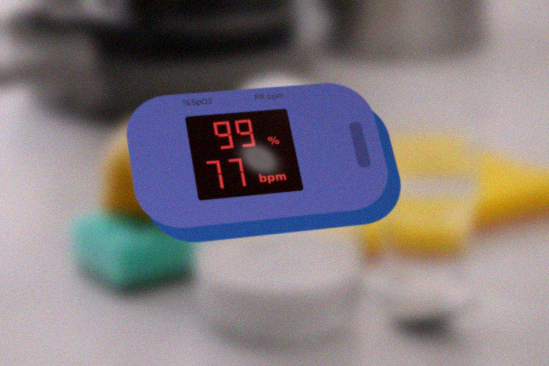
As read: 99
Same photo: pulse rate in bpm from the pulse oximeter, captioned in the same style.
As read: 77
